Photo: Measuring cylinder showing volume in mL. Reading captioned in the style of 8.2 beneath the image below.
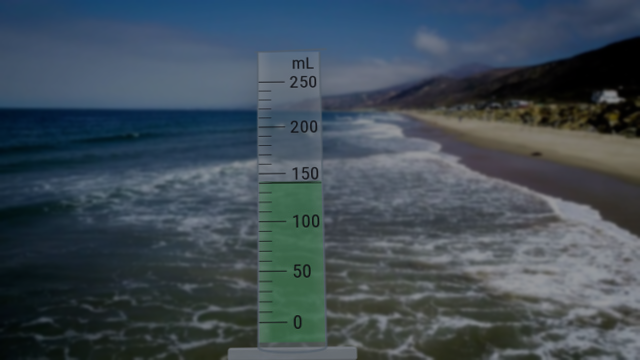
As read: 140
